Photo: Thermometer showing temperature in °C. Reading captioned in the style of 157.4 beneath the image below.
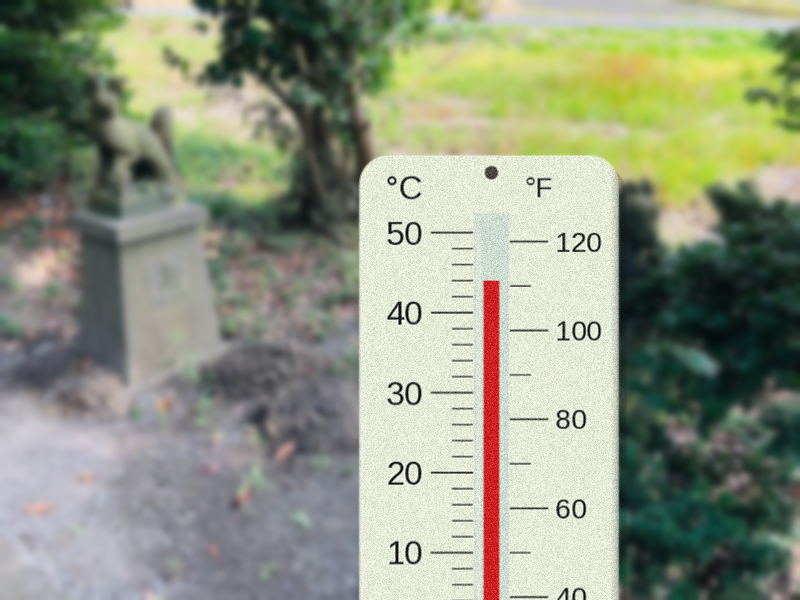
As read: 44
